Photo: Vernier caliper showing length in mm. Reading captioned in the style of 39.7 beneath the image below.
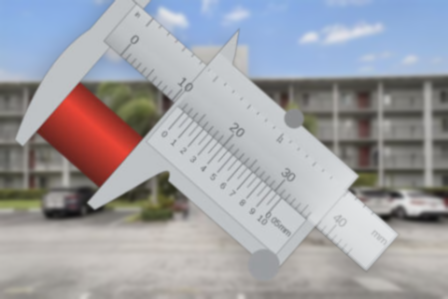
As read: 12.4
